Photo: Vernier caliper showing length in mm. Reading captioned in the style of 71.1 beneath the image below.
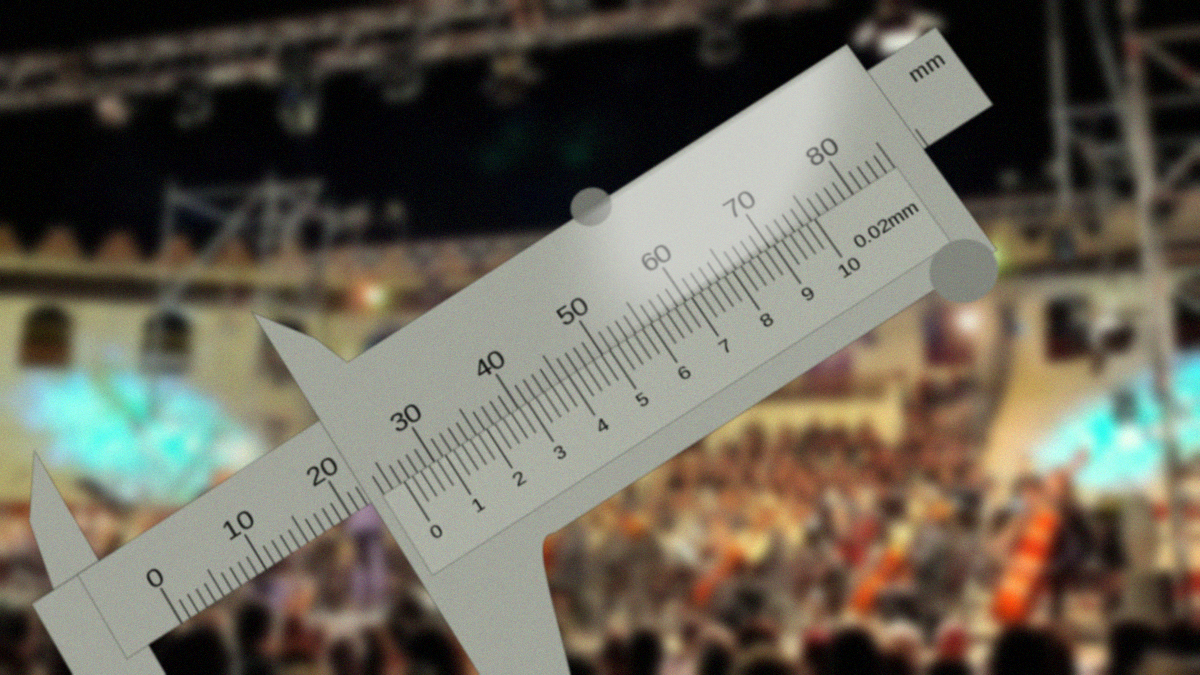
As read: 26.4
